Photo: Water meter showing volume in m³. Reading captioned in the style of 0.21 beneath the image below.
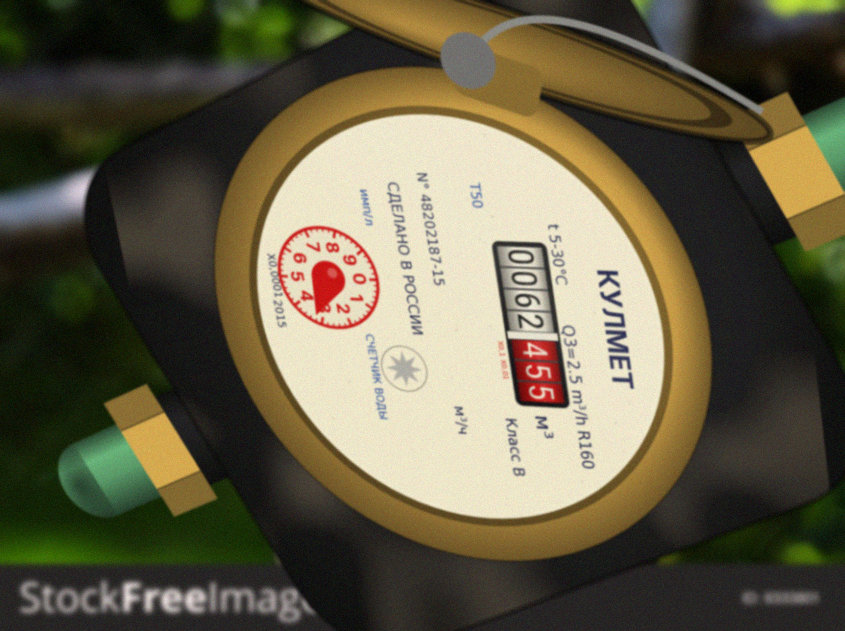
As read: 62.4553
